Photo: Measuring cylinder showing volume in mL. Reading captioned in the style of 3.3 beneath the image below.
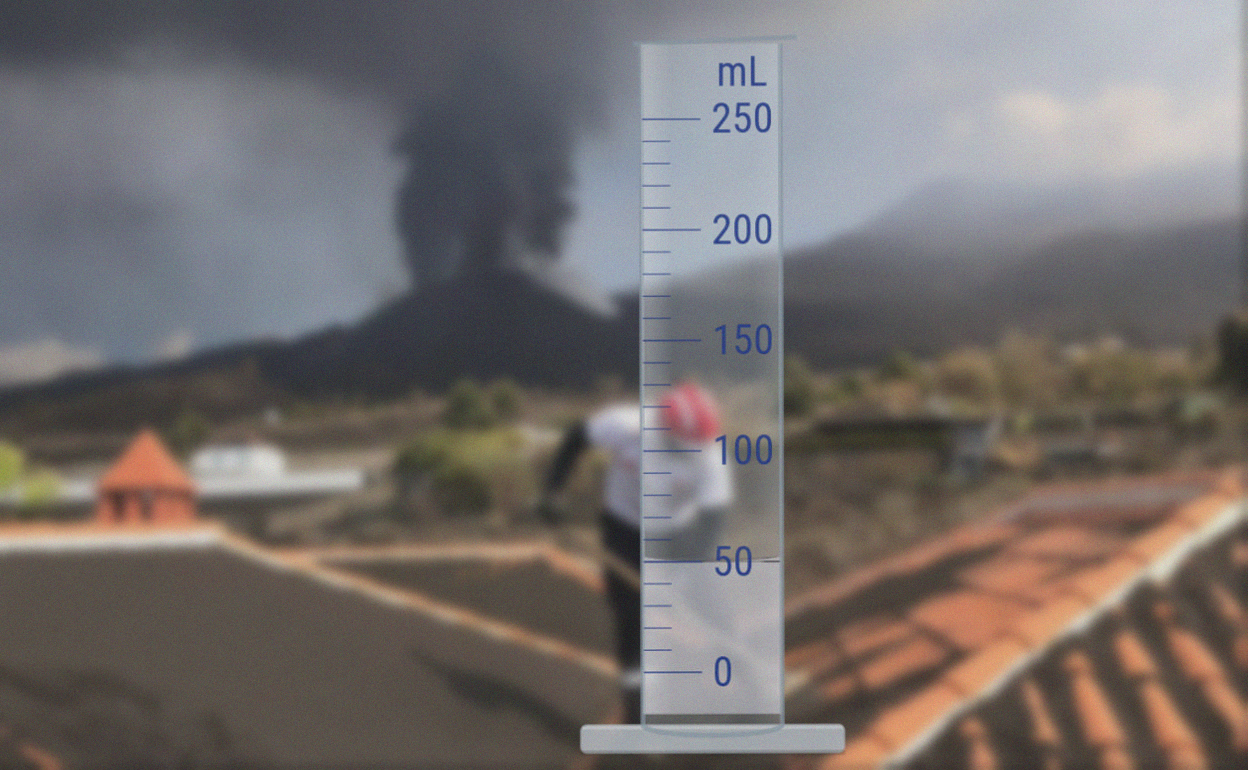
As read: 50
